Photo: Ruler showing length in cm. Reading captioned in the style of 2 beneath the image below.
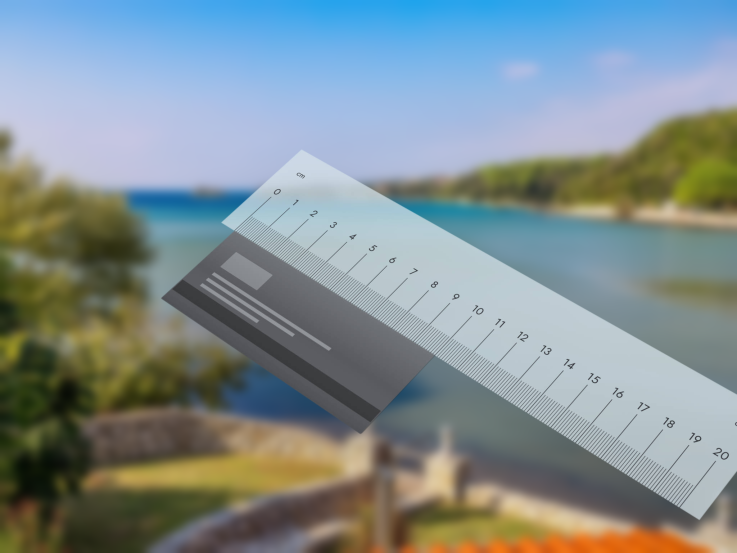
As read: 10
